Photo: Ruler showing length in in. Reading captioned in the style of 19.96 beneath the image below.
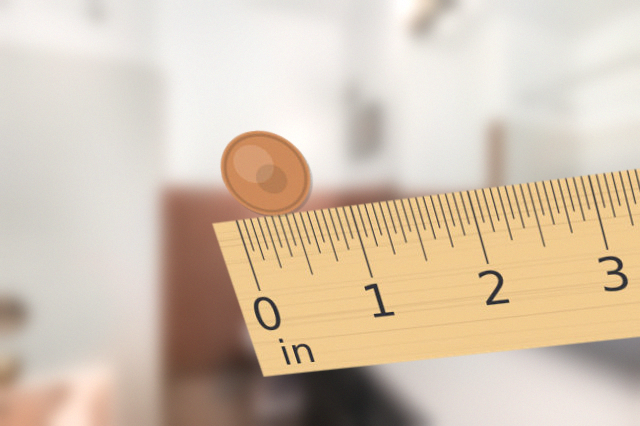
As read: 0.75
